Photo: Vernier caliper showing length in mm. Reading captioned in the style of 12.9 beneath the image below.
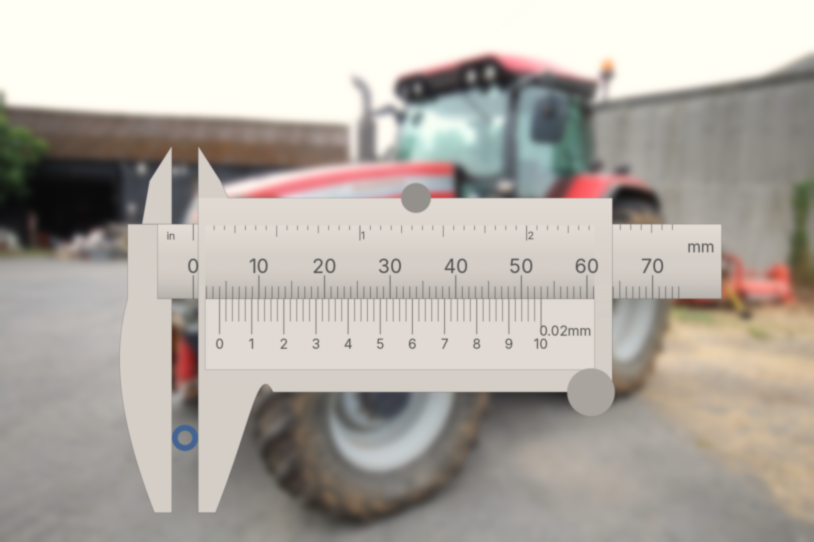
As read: 4.0
